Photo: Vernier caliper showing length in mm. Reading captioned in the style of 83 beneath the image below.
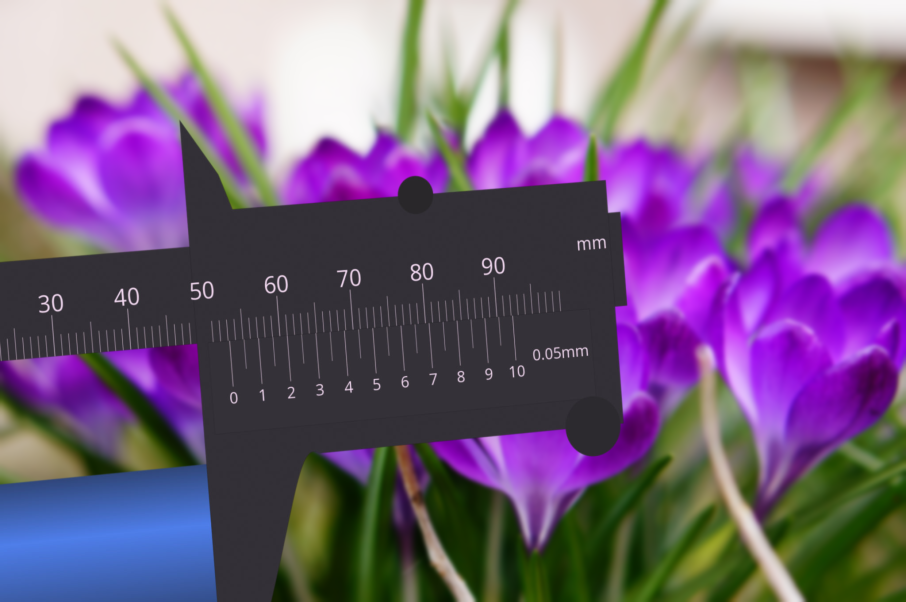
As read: 53.2
